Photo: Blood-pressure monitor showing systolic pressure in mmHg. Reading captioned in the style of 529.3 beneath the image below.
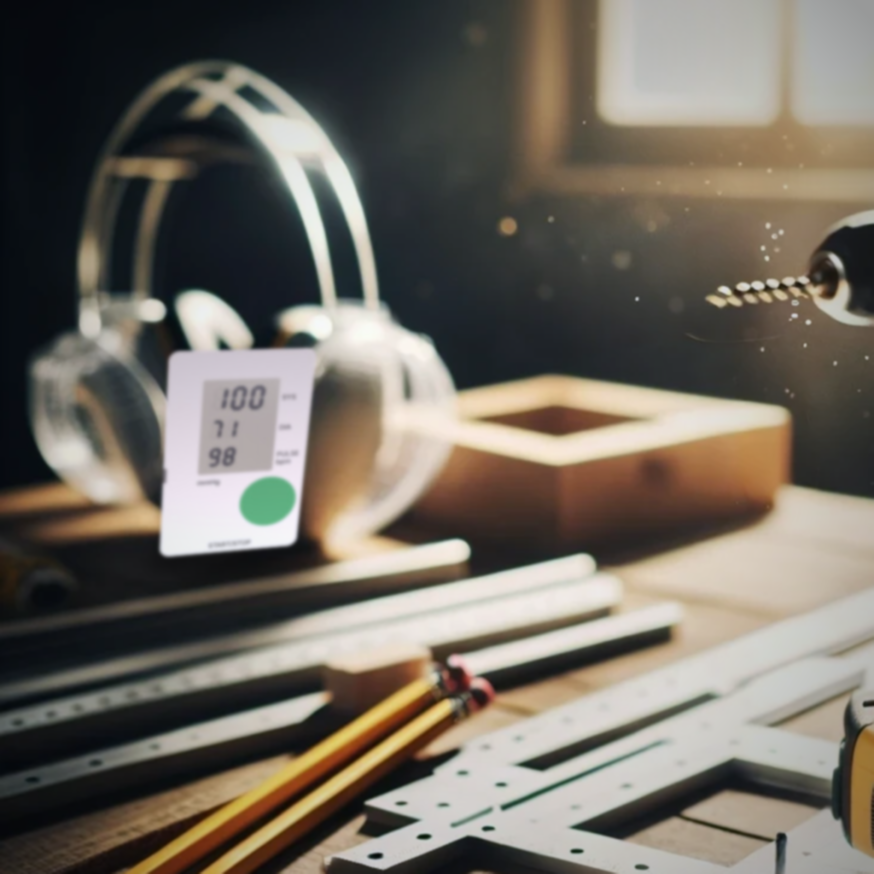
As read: 100
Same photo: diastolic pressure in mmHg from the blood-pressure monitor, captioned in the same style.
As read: 71
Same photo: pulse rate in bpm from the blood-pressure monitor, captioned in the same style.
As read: 98
